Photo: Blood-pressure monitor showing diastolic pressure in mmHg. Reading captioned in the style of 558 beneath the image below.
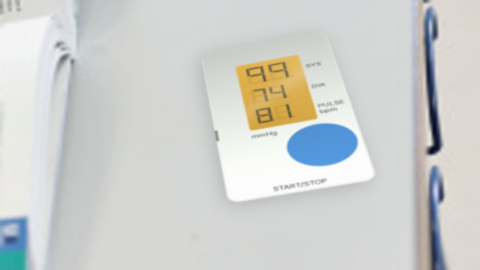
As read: 74
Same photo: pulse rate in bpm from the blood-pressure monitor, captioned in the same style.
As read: 81
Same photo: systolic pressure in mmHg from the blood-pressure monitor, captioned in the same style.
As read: 99
